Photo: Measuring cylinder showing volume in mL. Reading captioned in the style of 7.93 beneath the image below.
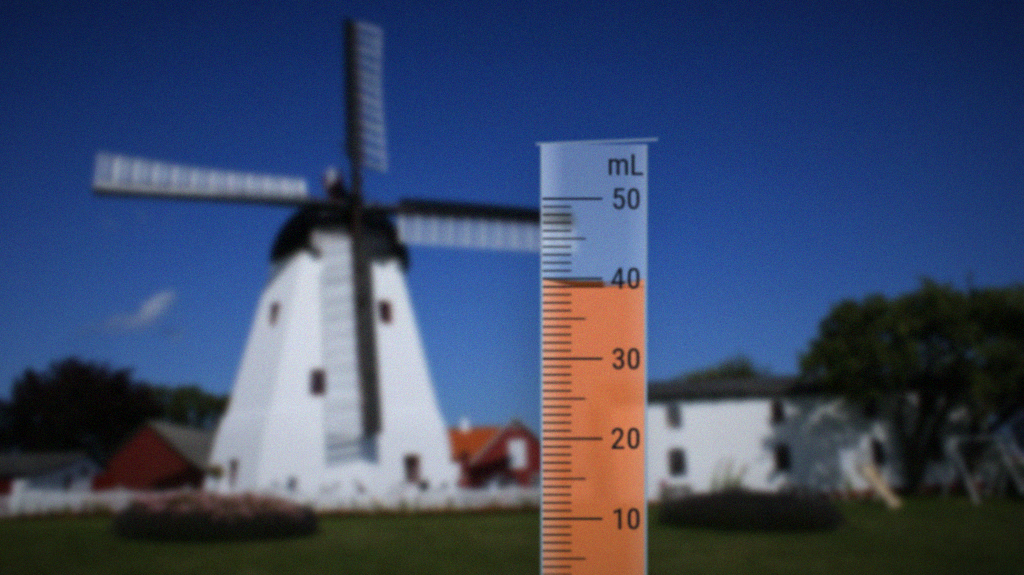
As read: 39
